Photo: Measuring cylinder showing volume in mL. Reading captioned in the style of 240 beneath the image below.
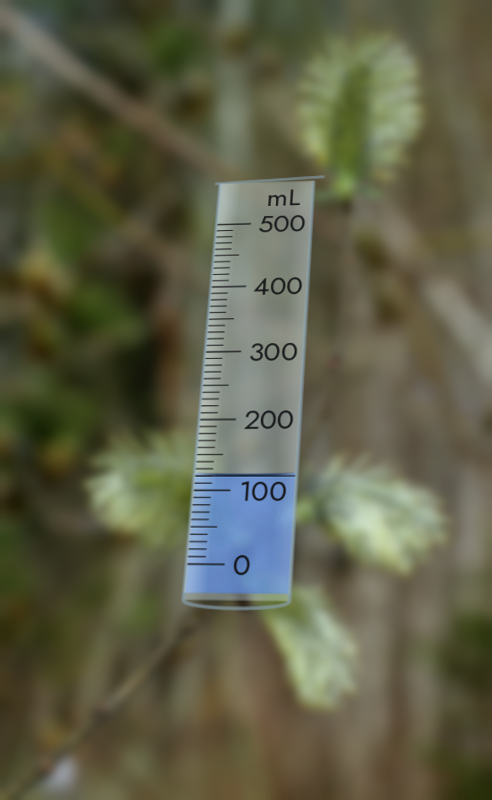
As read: 120
